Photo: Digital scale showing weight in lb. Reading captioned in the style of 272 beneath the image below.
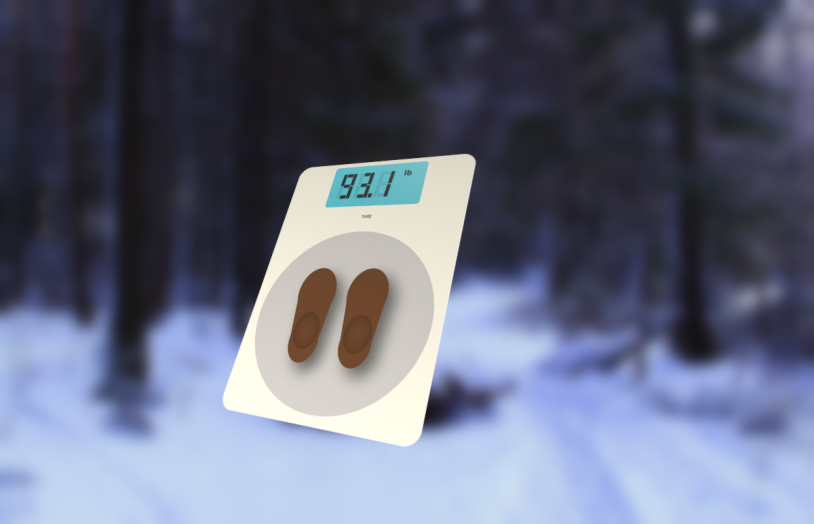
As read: 93.1
